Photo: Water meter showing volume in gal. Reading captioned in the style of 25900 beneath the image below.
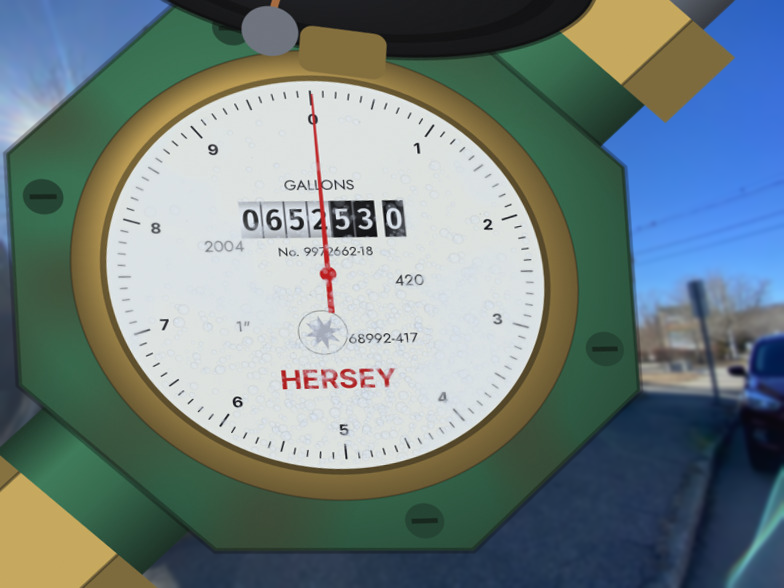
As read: 652530.0
